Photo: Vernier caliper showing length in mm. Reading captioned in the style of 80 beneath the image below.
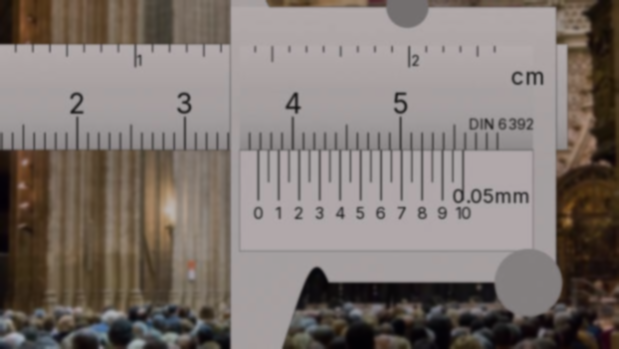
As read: 36.8
